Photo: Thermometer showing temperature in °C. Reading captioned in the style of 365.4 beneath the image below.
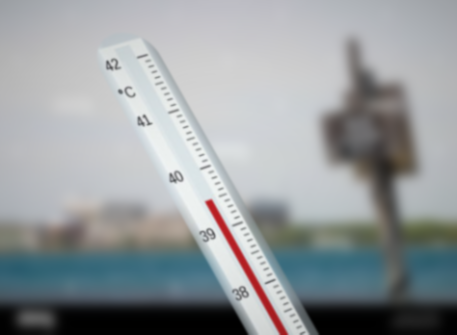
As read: 39.5
